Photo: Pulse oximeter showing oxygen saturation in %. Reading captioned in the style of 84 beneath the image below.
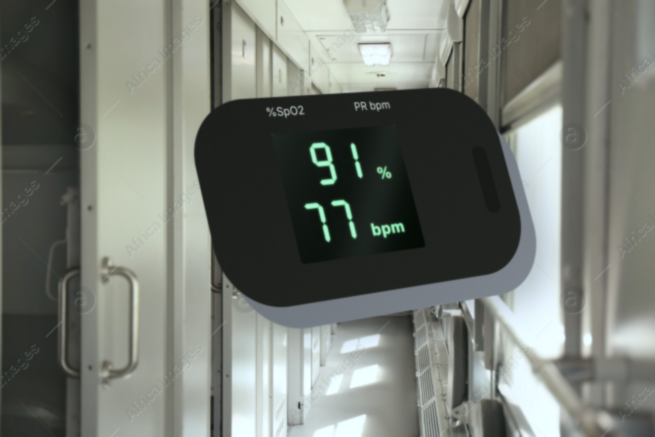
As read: 91
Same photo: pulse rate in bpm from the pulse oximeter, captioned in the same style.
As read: 77
